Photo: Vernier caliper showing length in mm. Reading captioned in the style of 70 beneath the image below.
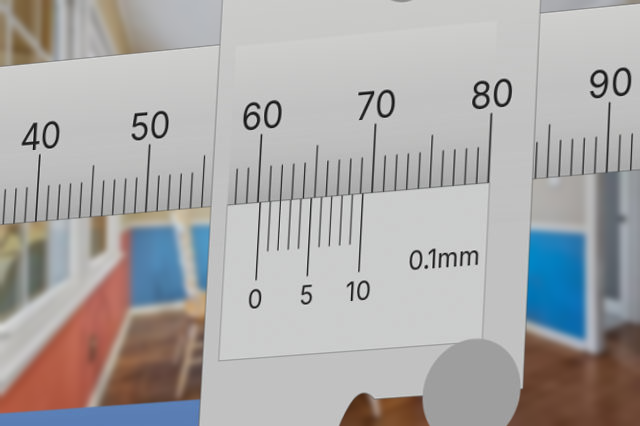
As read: 60.2
